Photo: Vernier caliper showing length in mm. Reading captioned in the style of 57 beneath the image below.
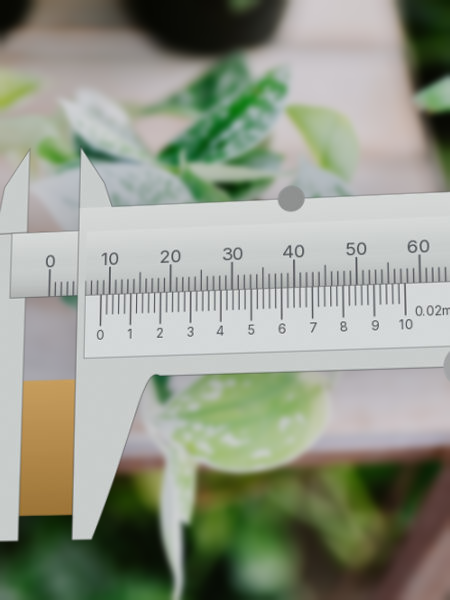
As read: 8.6
